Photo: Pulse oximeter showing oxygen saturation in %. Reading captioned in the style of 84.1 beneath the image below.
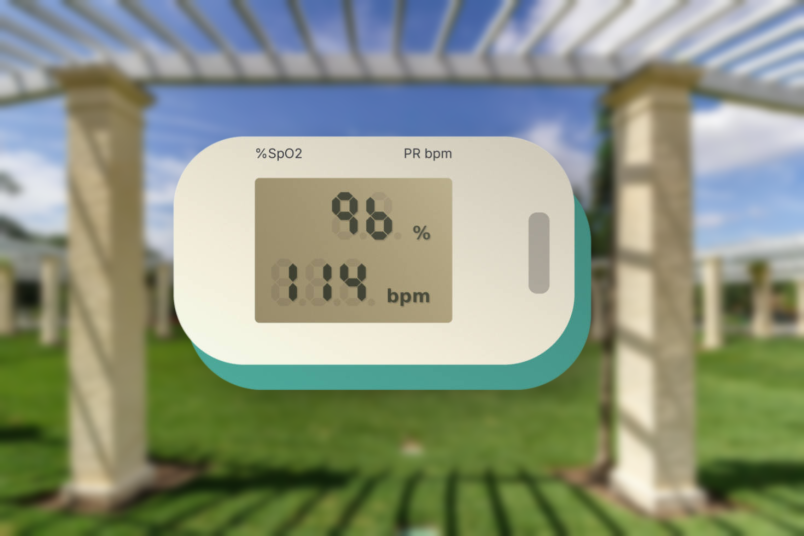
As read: 96
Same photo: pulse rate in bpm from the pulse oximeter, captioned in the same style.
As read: 114
